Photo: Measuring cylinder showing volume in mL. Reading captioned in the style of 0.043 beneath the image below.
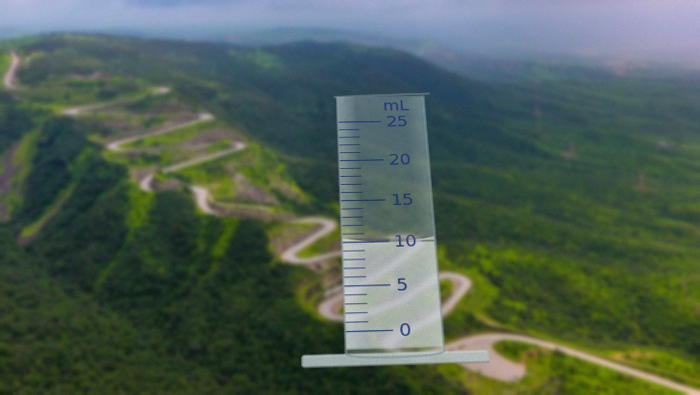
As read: 10
